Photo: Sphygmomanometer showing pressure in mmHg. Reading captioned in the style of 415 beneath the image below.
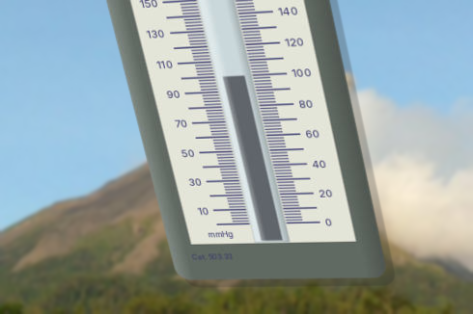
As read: 100
